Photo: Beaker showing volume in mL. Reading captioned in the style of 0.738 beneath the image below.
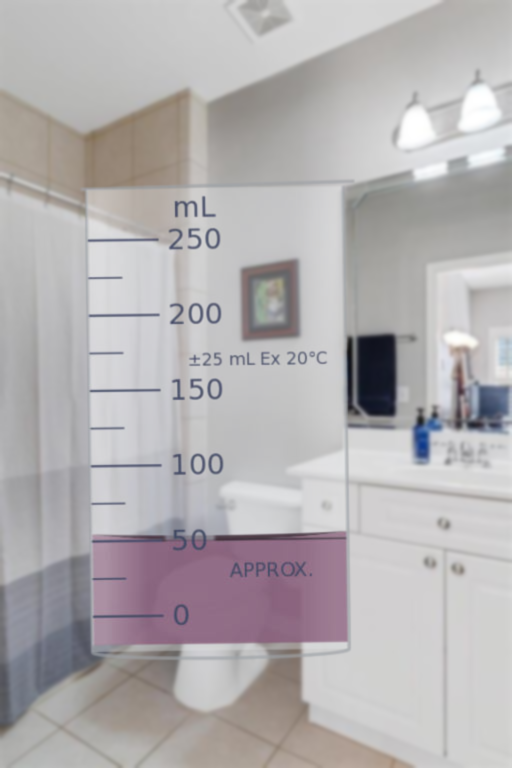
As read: 50
